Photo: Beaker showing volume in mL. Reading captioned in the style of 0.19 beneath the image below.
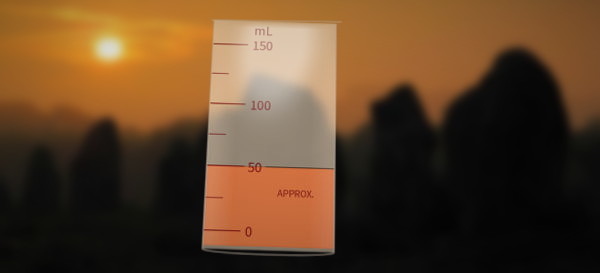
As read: 50
